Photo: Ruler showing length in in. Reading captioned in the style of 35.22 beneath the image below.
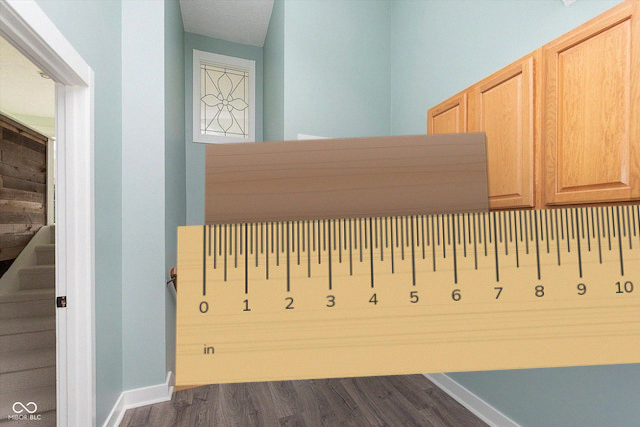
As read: 6.875
